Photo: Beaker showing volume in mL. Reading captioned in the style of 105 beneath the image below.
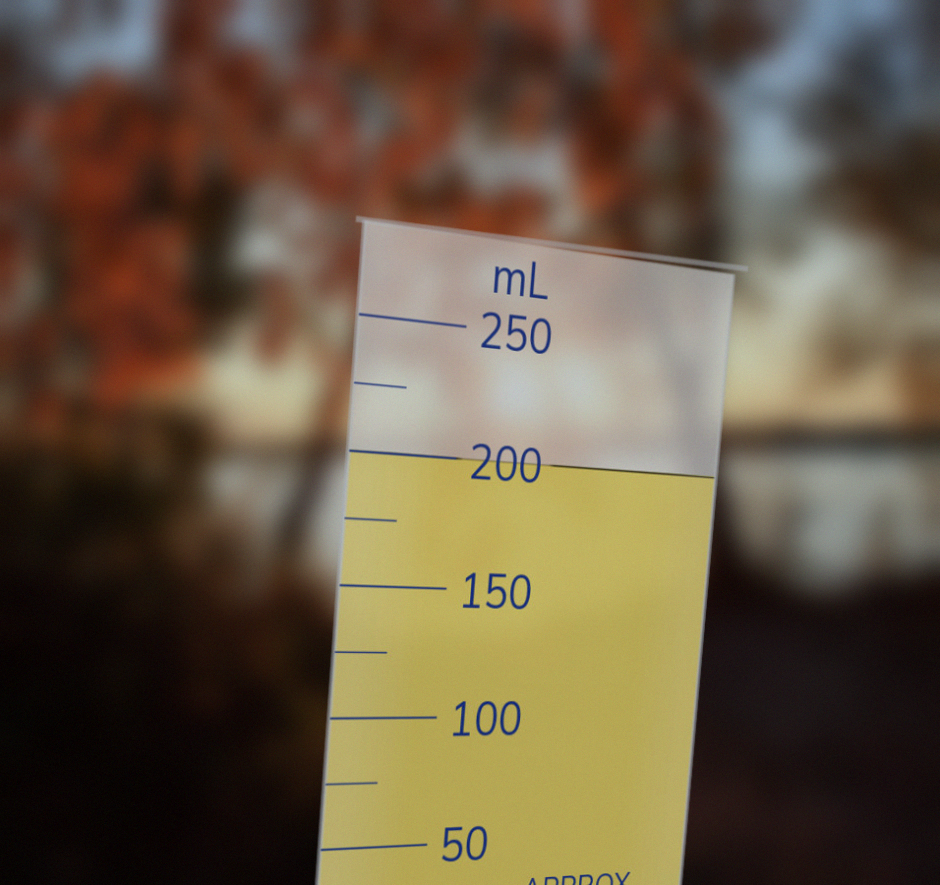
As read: 200
